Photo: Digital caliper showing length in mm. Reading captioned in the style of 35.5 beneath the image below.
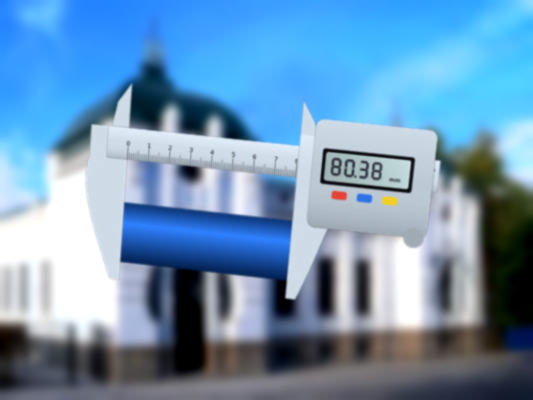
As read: 80.38
